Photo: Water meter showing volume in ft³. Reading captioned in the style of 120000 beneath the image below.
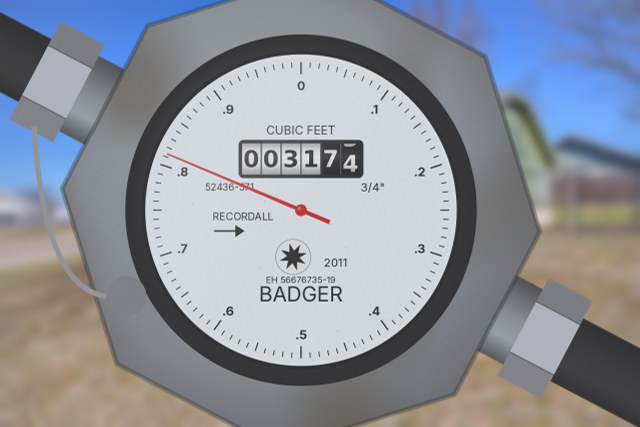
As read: 3173.81
